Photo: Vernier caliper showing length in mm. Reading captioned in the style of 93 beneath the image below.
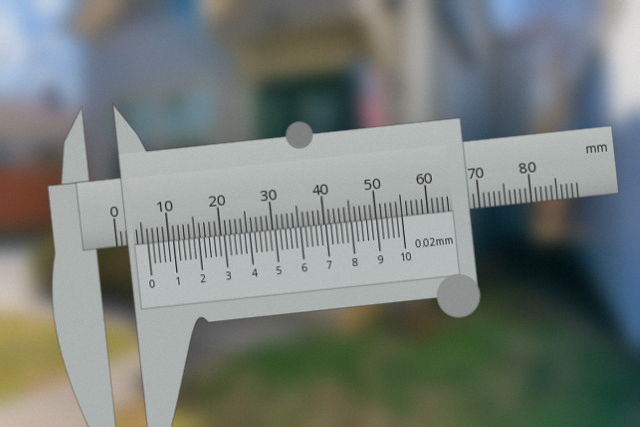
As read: 6.0
